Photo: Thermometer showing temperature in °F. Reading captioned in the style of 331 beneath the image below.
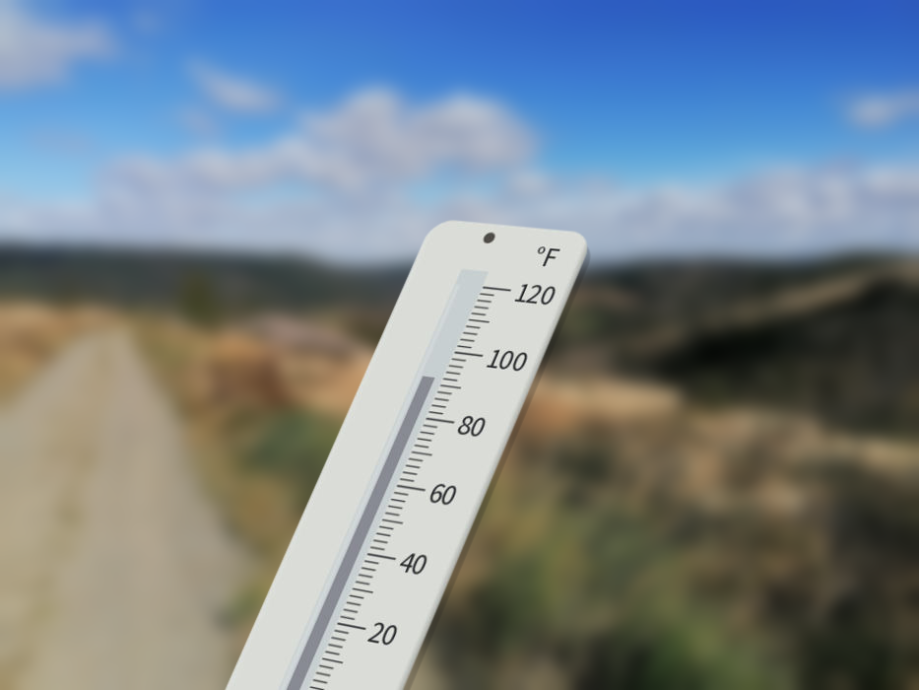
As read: 92
